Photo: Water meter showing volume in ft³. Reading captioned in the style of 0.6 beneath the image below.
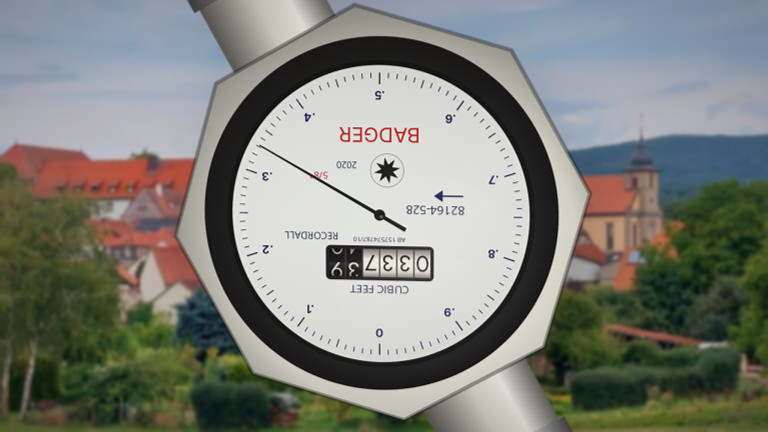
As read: 33739.33
